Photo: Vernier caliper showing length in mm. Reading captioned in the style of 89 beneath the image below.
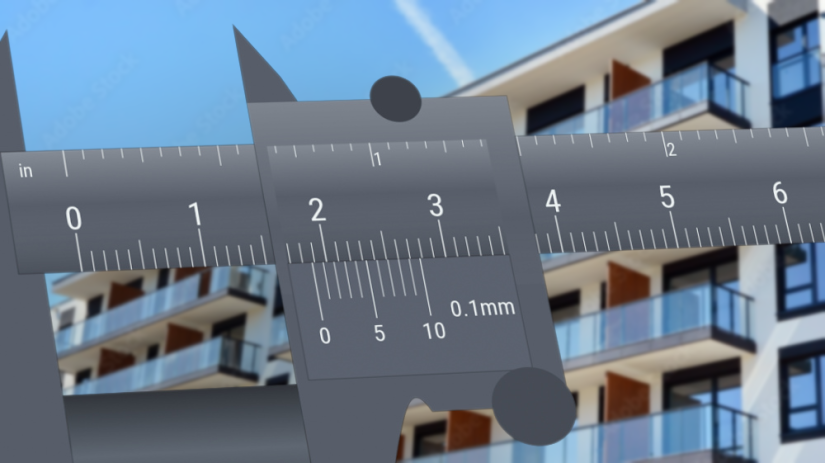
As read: 18.8
